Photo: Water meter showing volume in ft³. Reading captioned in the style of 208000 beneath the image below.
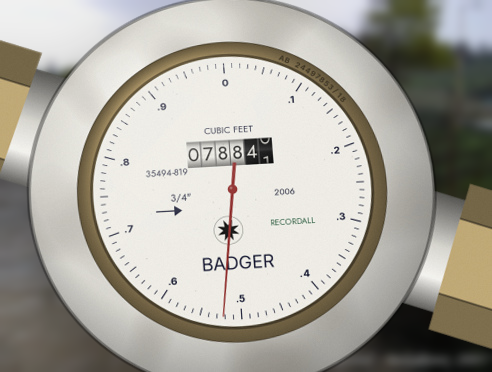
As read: 78840.52
